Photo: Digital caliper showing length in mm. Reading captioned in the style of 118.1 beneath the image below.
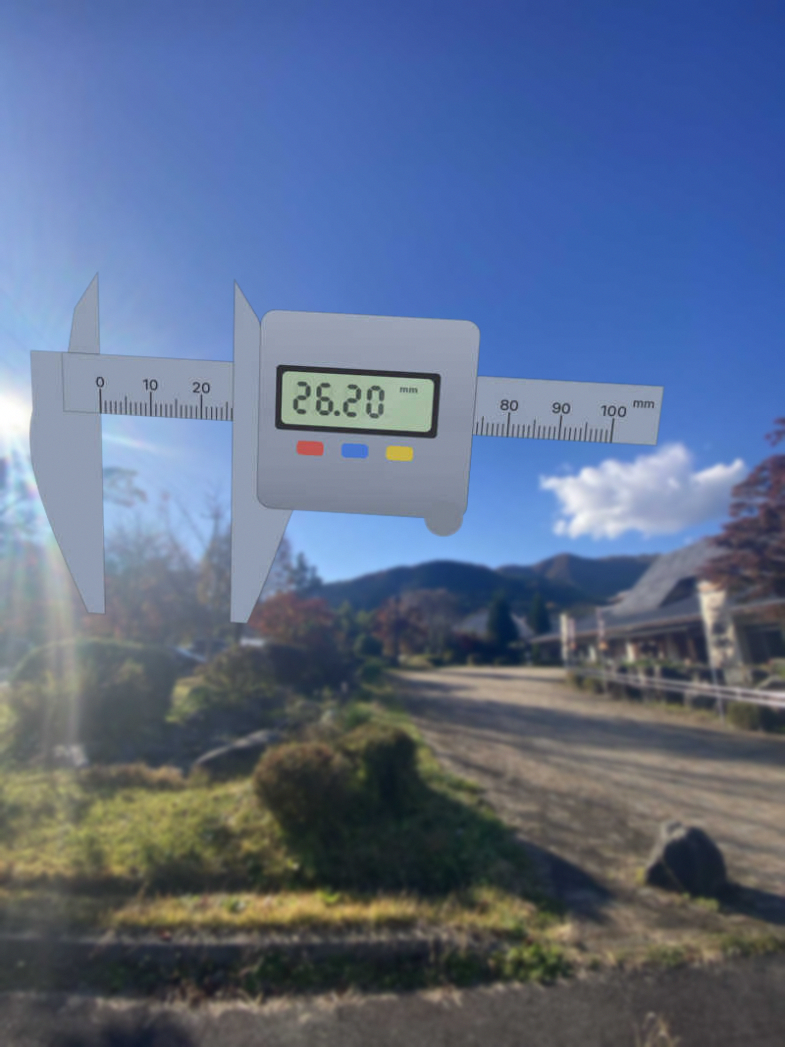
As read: 26.20
